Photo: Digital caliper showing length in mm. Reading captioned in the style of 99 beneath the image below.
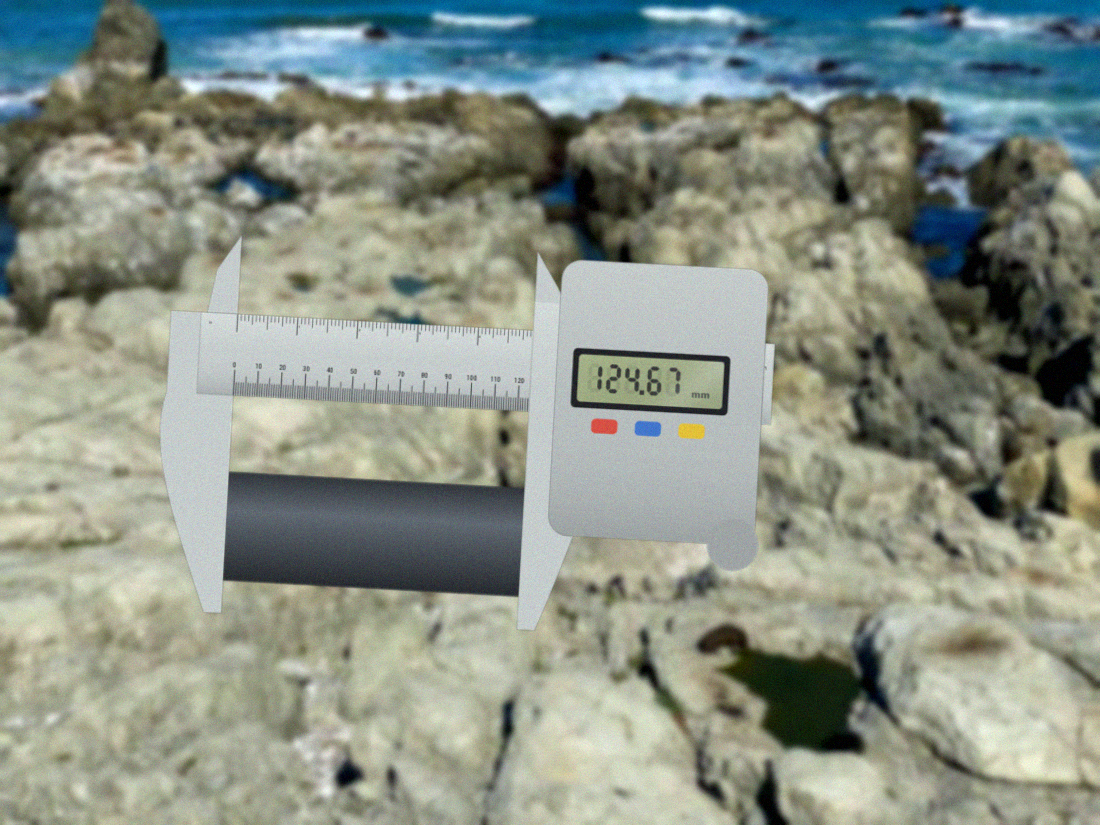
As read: 124.67
